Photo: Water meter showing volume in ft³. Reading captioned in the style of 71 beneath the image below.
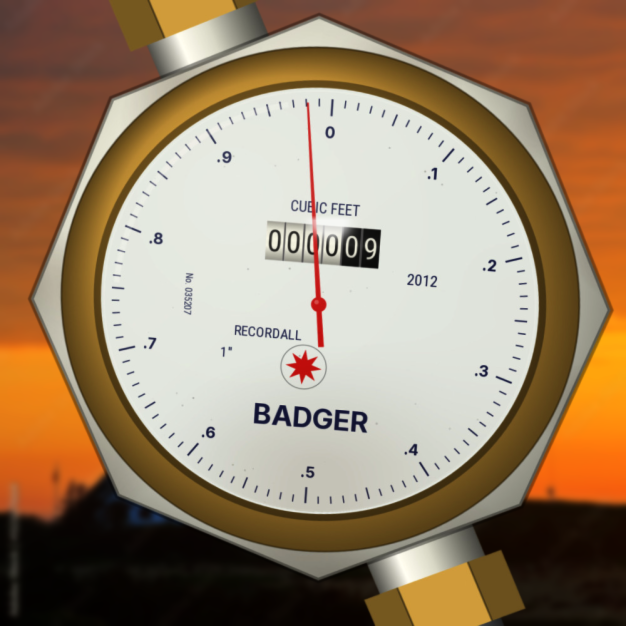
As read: 8.98
